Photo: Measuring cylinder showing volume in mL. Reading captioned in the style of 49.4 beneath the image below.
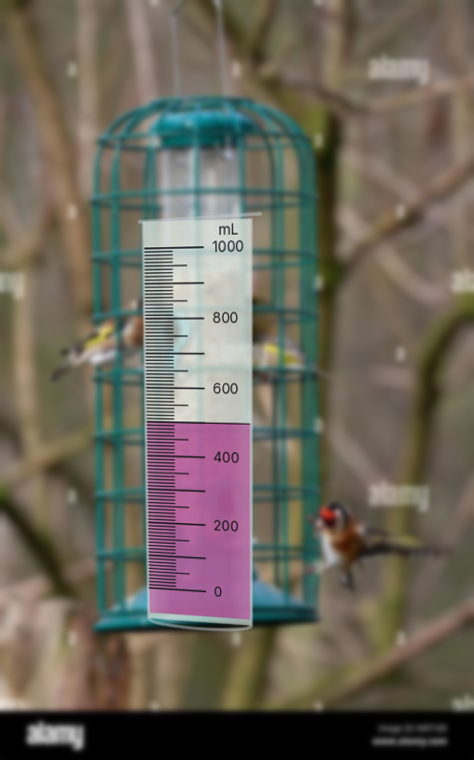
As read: 500
